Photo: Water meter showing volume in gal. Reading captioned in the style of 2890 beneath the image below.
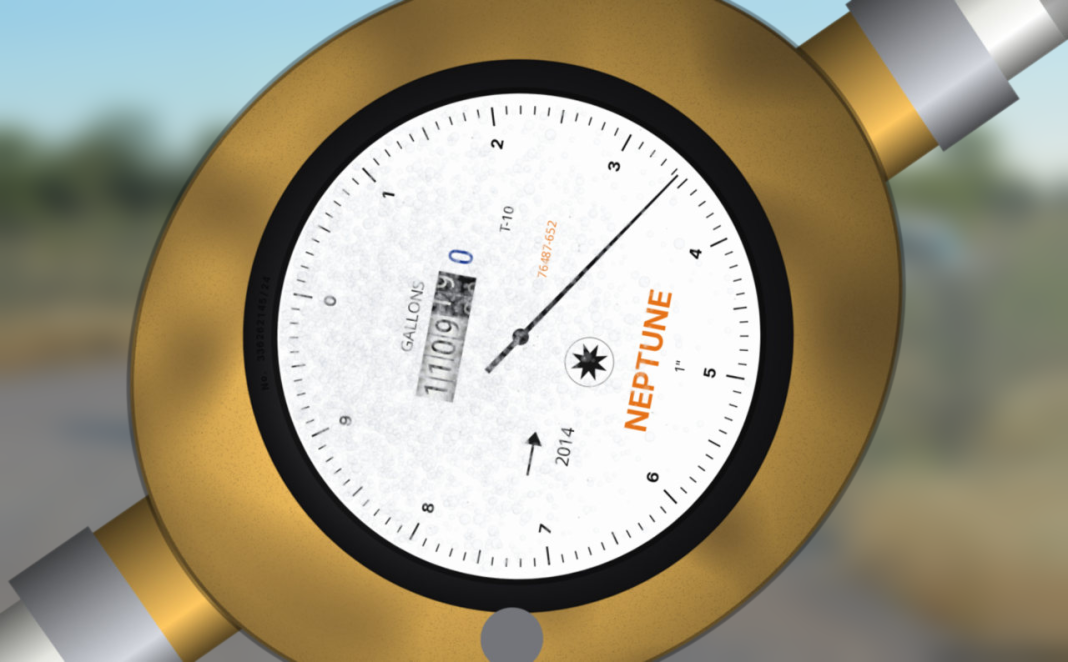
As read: 1109193.4
